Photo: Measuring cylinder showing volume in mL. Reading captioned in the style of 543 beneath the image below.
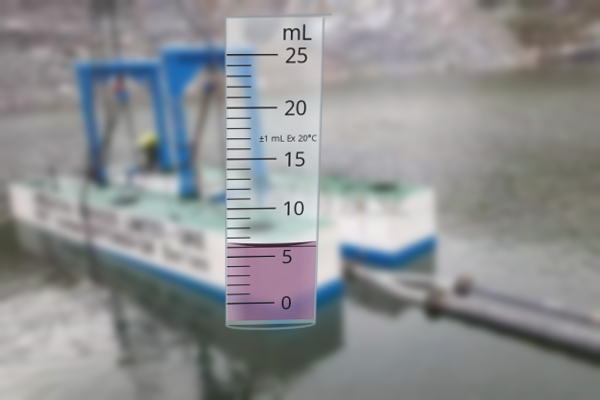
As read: 6
